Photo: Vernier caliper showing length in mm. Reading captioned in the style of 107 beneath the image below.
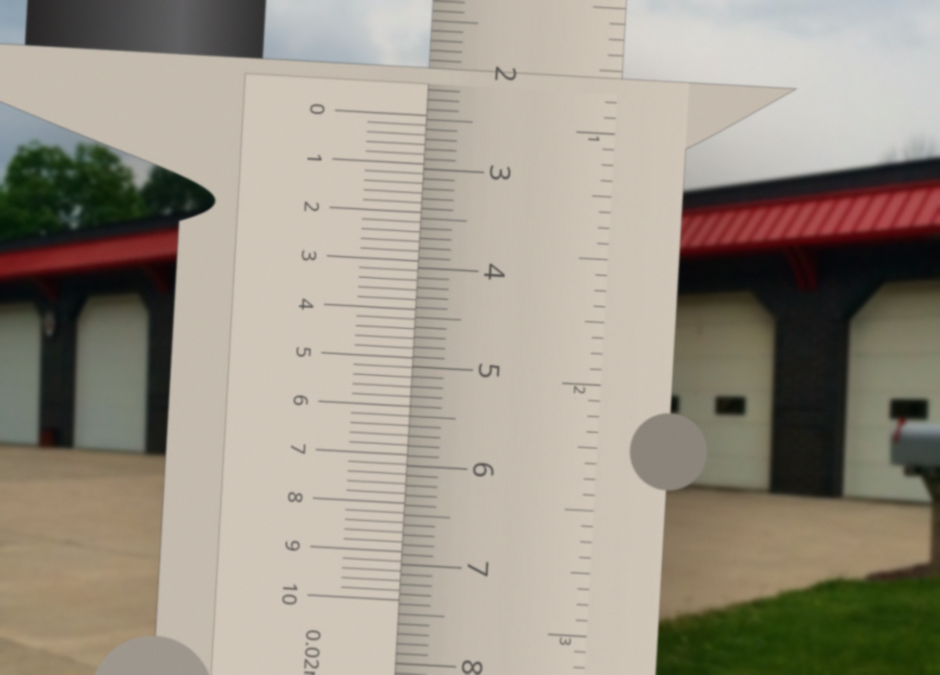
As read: 24.6
